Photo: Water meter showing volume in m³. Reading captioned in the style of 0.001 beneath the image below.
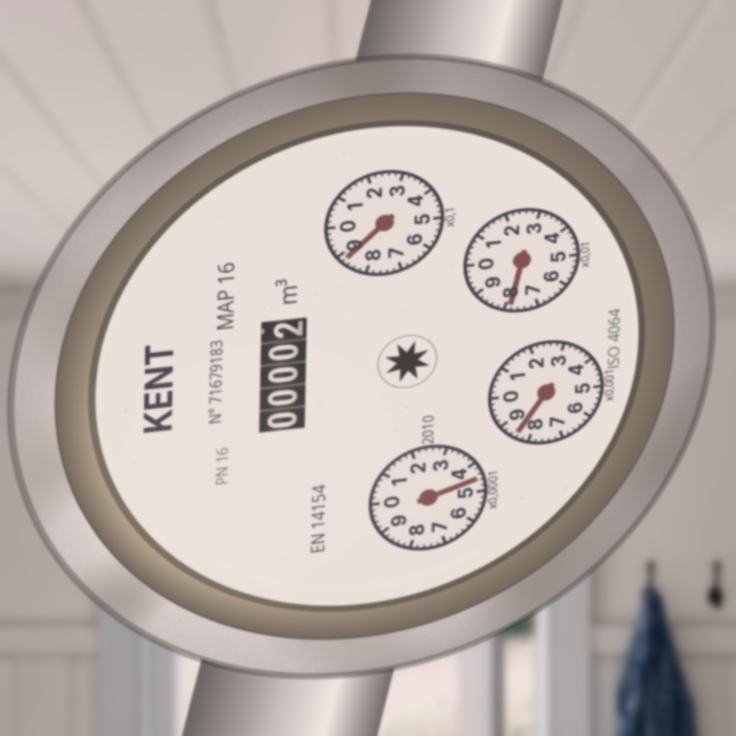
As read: 1.8784
